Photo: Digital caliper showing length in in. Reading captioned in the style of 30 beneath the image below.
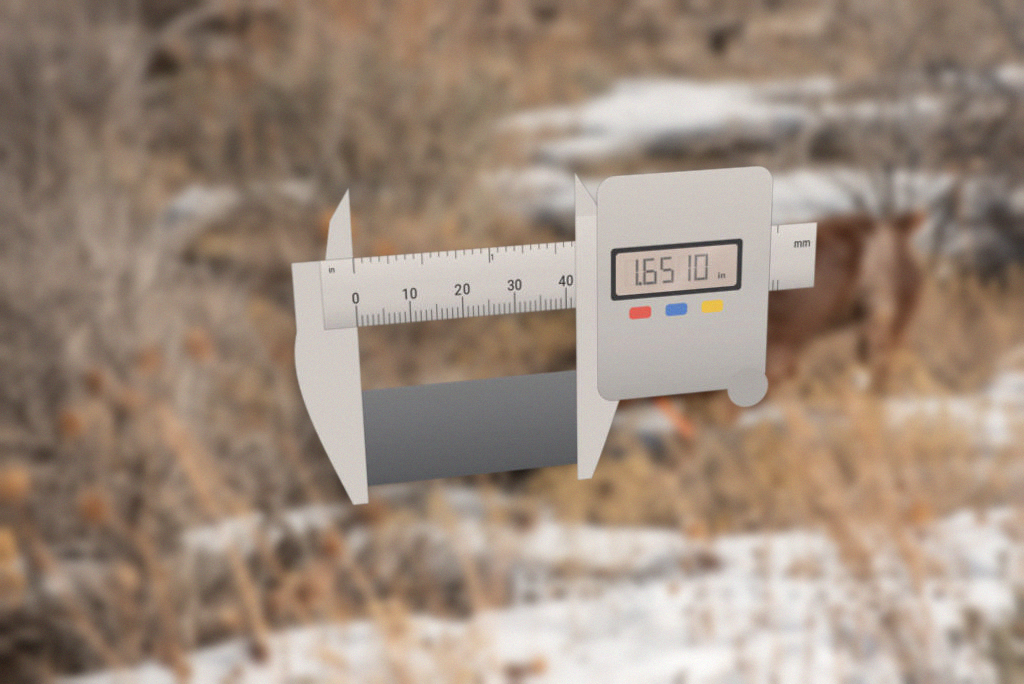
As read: 1.6510
